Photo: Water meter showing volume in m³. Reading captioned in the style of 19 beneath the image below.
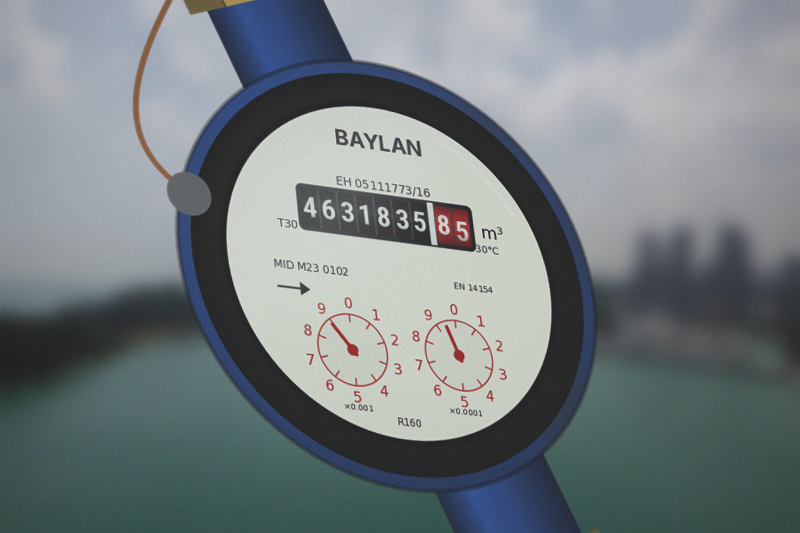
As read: 4631835.8489
